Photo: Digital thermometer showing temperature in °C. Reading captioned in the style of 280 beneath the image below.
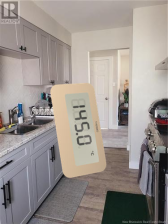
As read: 145.0
